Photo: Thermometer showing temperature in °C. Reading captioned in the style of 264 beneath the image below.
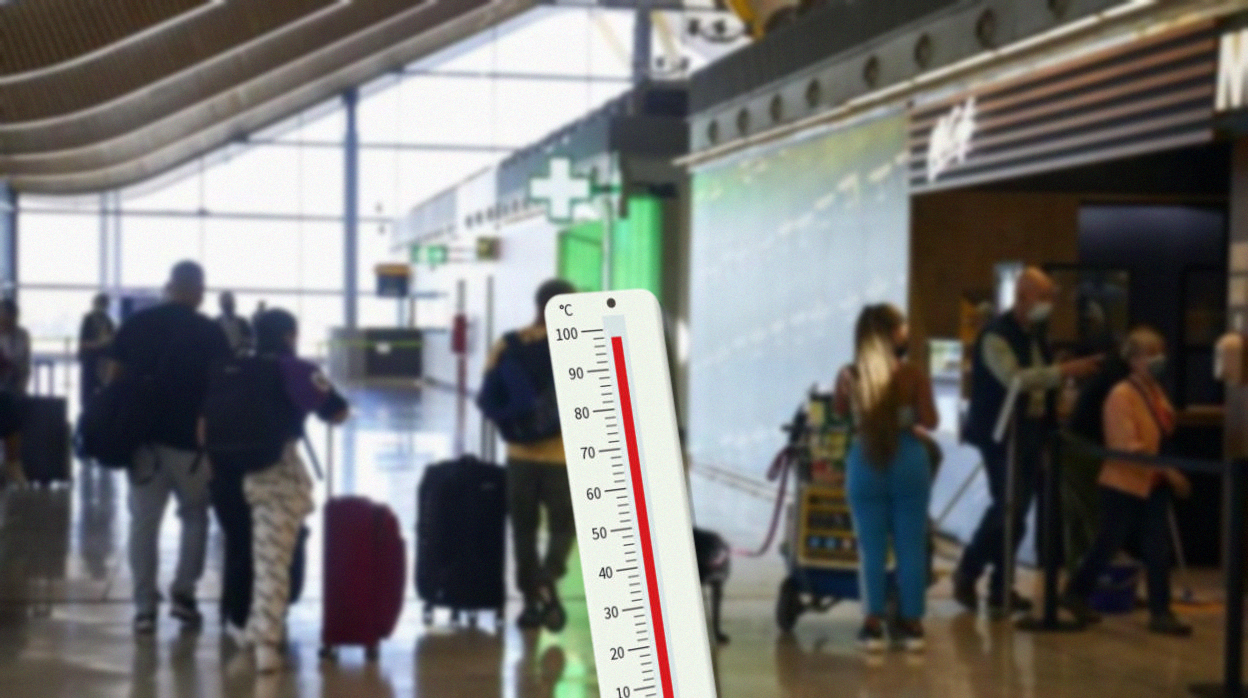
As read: 98
